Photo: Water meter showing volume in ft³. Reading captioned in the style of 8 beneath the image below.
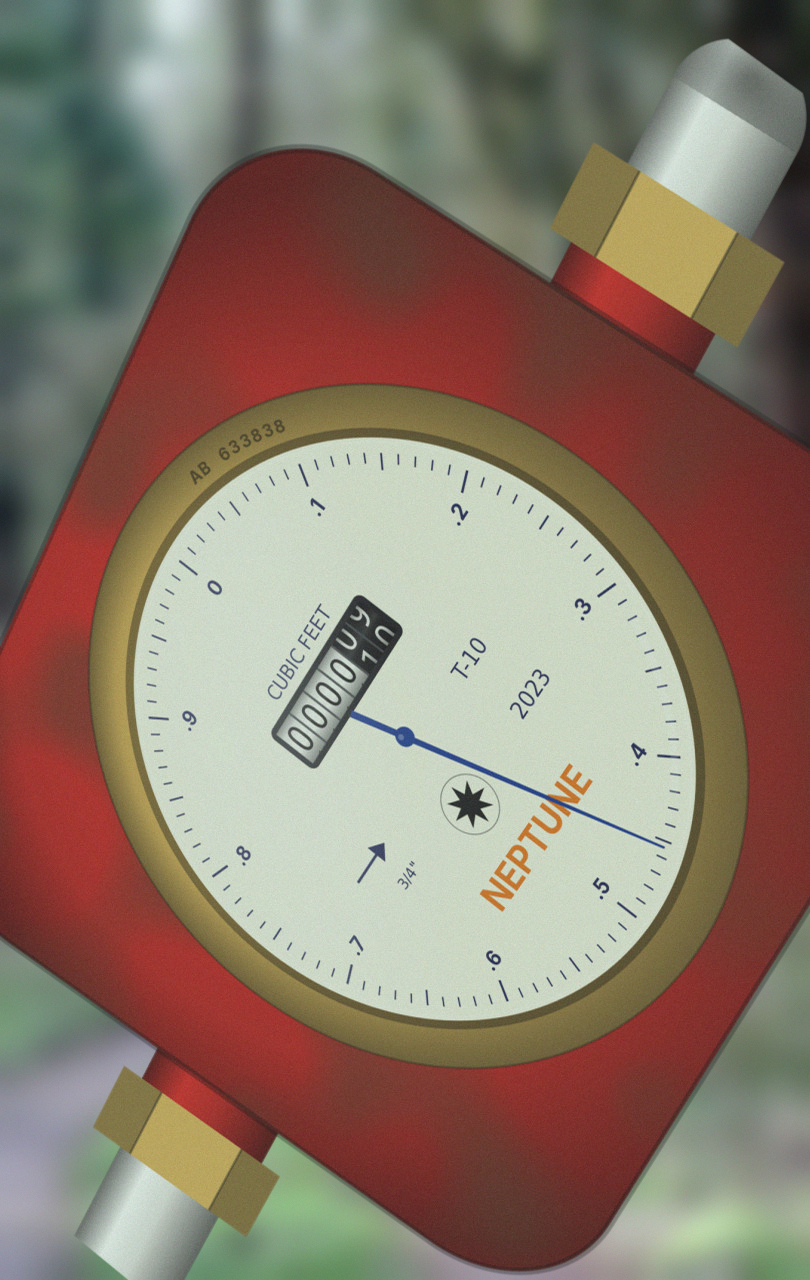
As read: 9.45
